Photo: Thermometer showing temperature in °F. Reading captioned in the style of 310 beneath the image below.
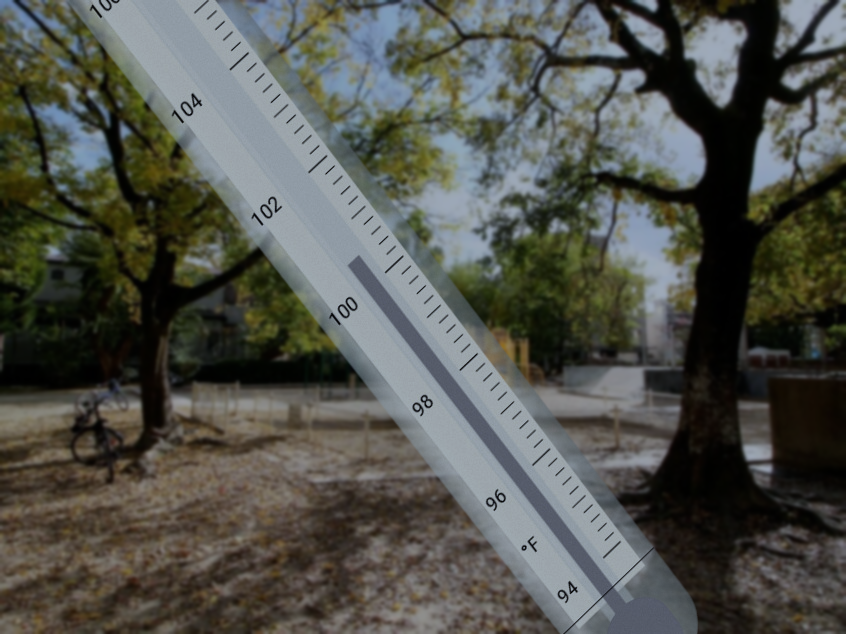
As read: 100.5
